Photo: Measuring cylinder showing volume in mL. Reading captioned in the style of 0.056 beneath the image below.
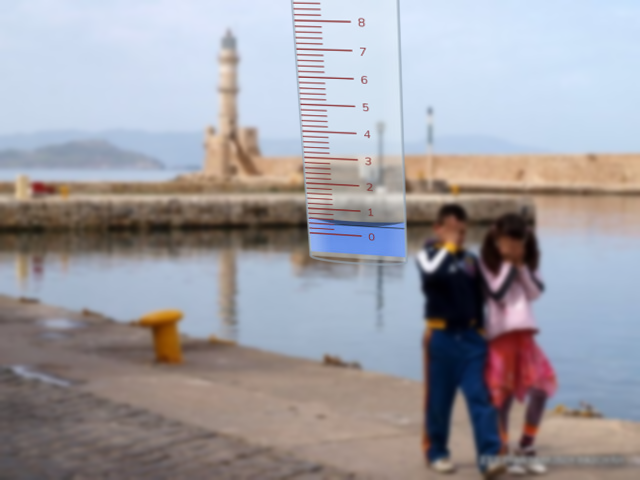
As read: 0.4
